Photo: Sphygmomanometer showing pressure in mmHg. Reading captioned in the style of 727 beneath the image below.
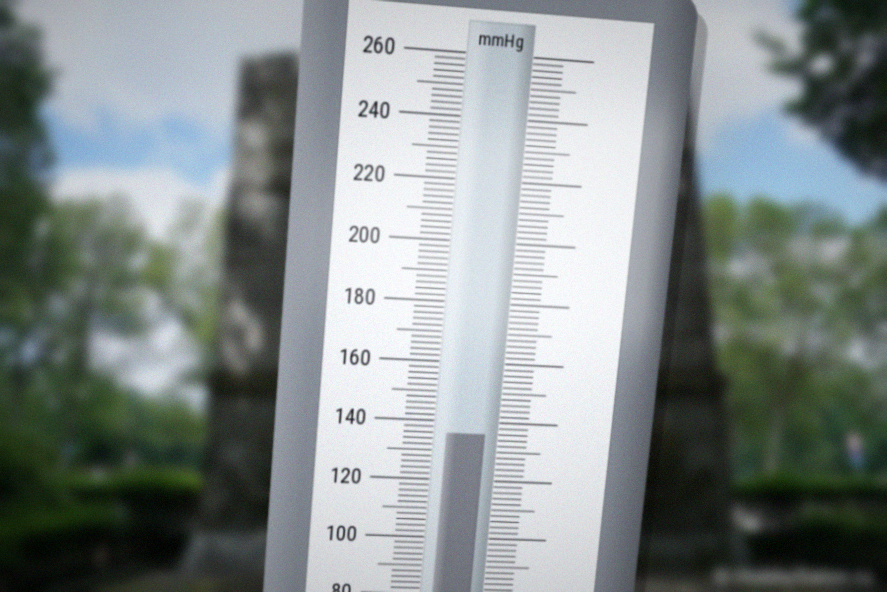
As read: 136
